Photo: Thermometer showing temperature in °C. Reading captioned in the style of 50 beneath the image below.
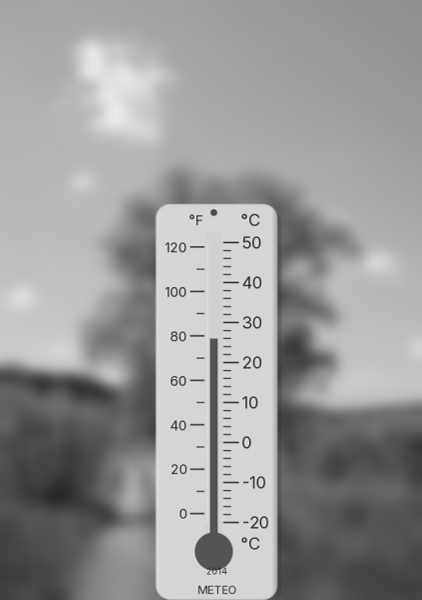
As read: 26
